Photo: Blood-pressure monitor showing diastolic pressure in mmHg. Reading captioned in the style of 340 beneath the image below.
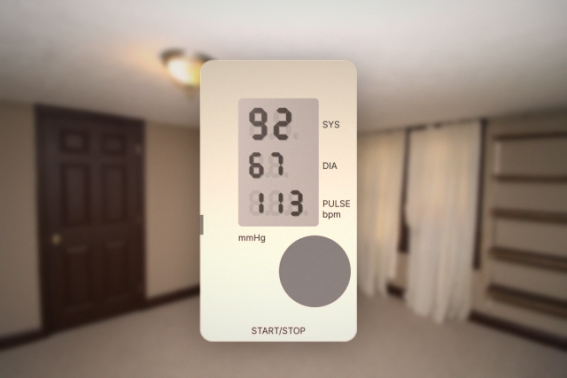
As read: 67
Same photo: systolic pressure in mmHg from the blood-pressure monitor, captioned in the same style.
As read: 92
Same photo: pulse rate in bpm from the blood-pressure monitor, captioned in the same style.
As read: 113
